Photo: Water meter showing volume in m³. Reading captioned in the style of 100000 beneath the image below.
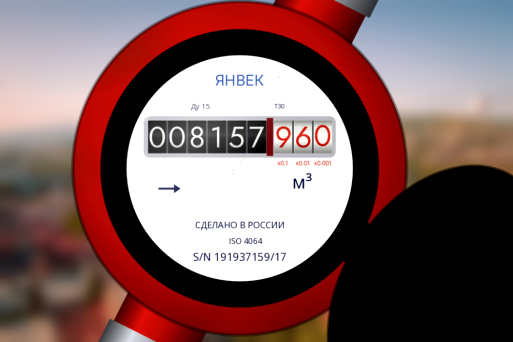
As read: 8157.960
